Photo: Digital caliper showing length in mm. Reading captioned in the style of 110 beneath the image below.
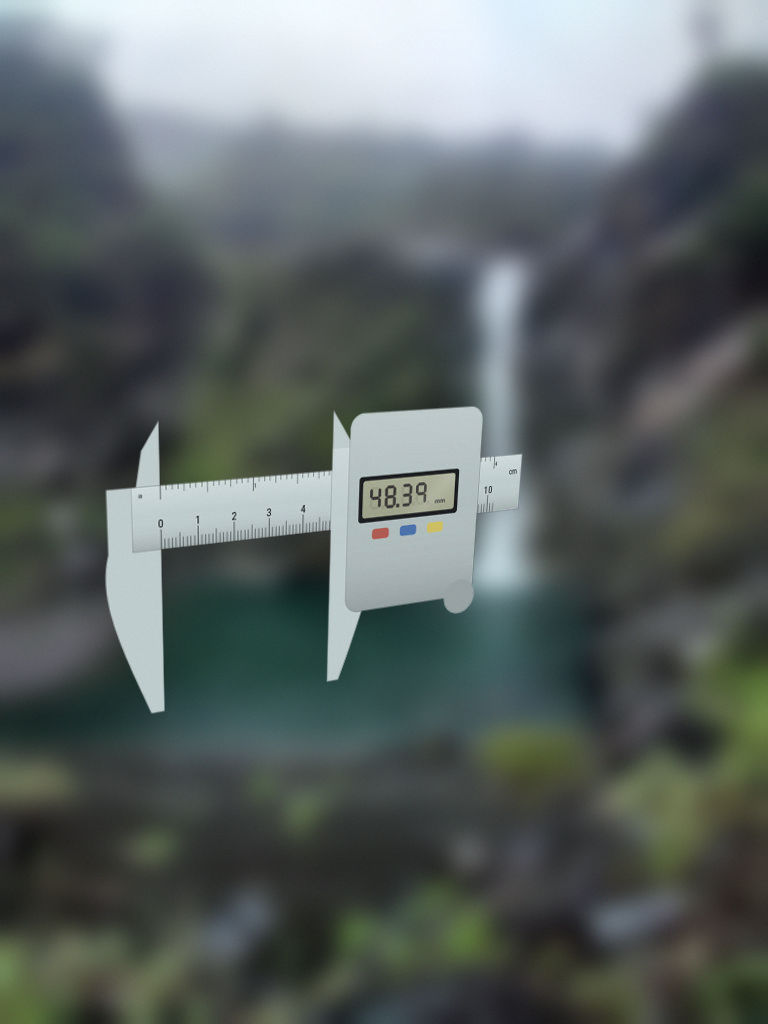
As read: 48.39
